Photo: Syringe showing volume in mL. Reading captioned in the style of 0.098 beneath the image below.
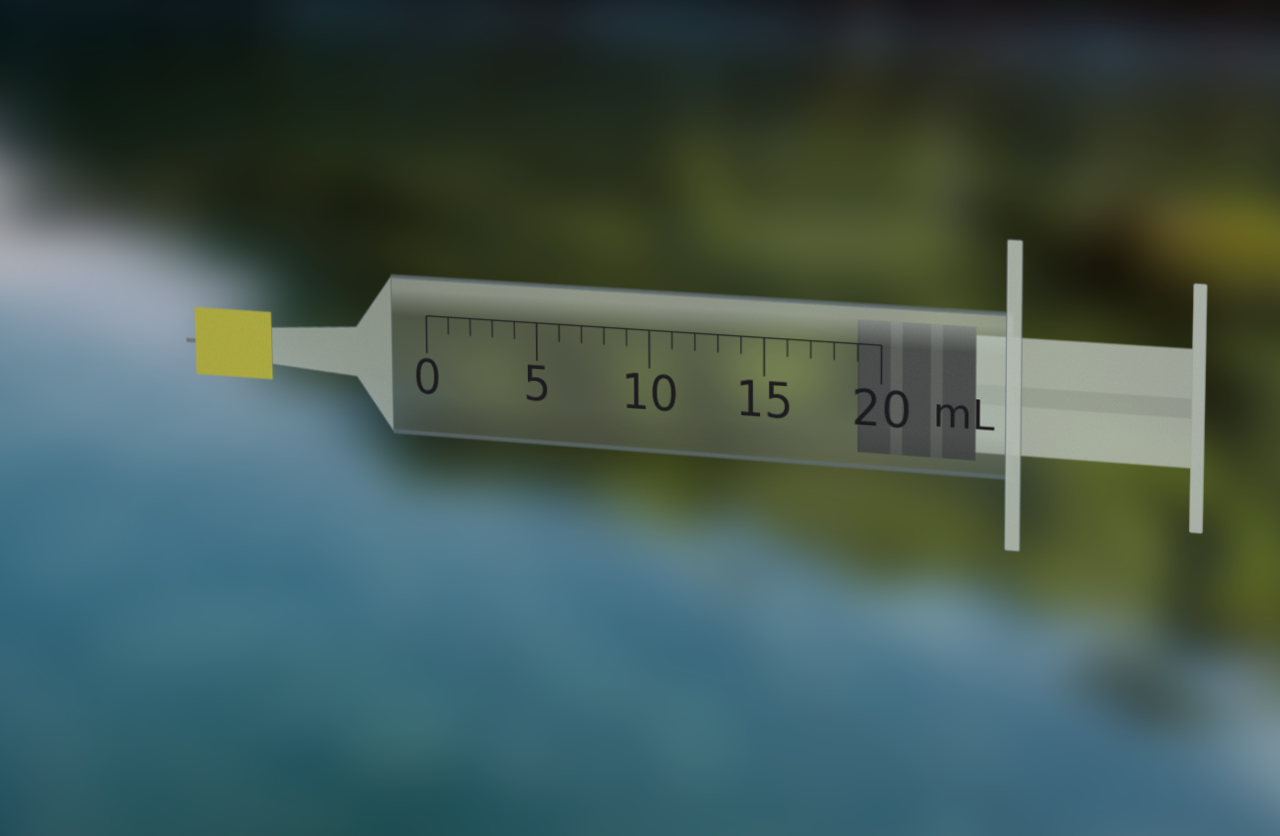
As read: 19
